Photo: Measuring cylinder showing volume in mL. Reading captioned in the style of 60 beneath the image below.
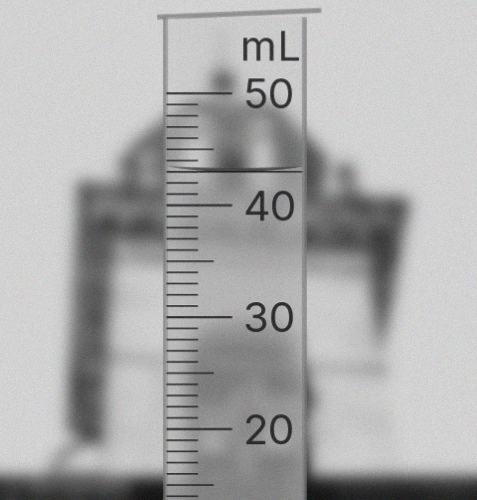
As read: 43
